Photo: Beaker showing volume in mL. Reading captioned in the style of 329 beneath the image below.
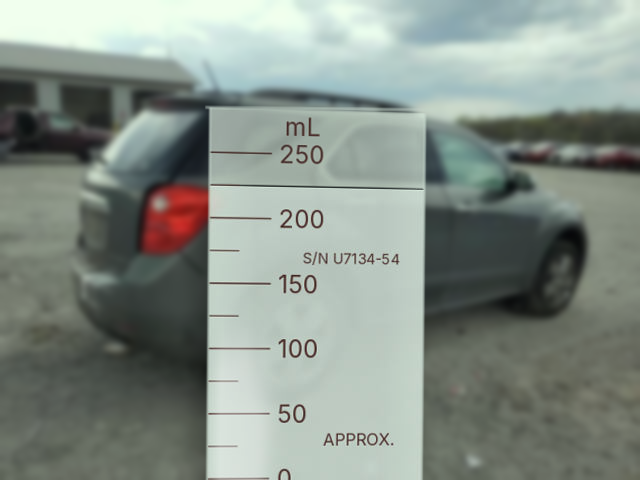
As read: 225
